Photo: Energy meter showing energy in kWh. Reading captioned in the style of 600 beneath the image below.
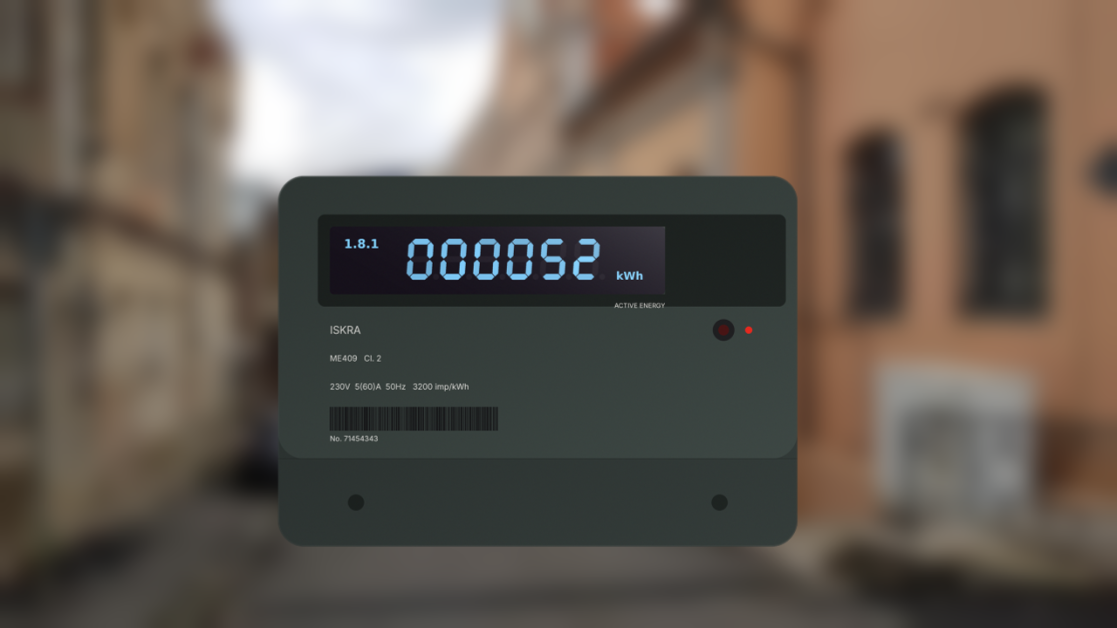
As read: 52
